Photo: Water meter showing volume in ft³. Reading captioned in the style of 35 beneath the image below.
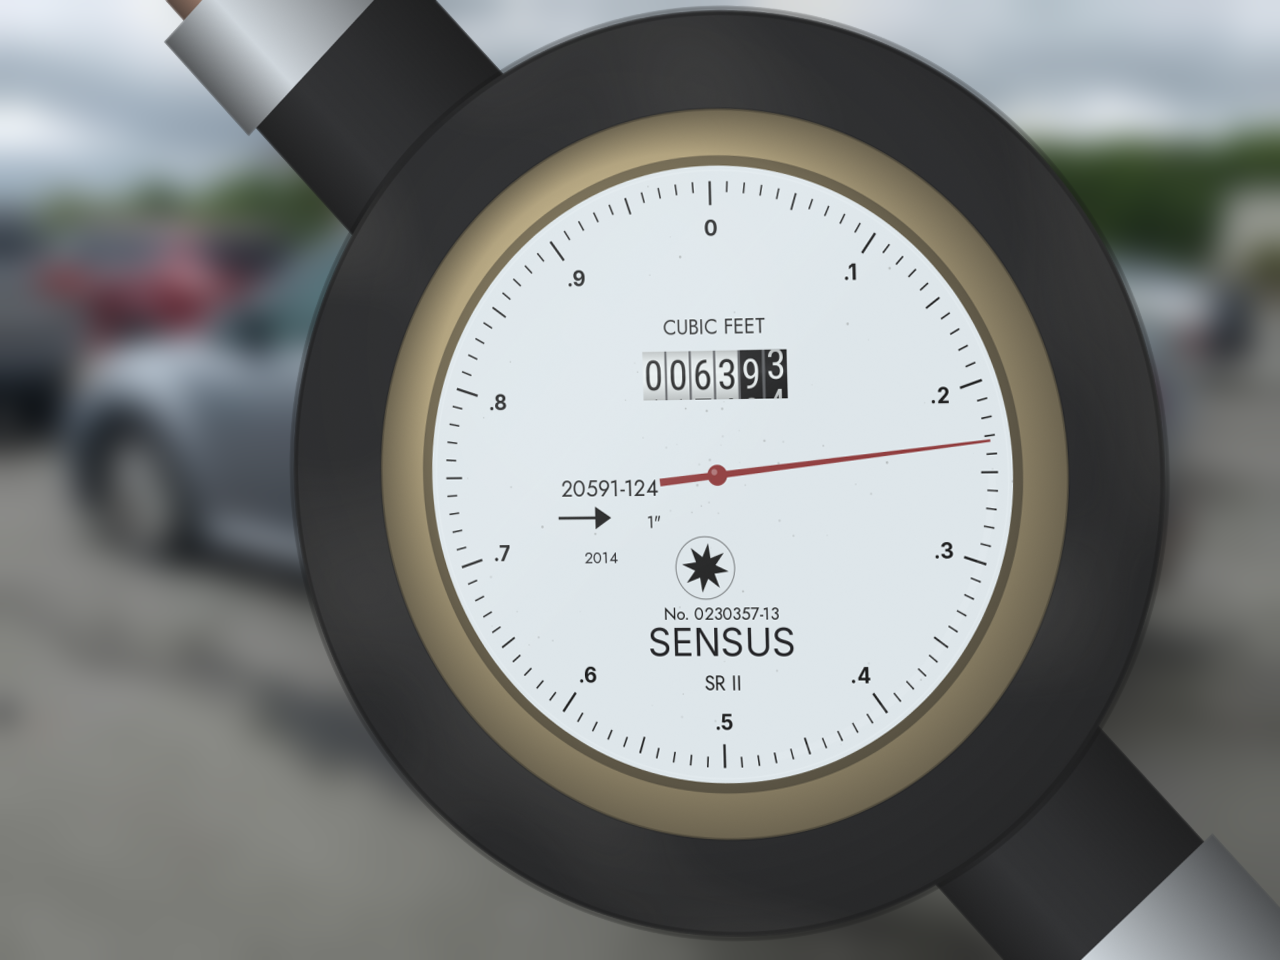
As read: 6393.23
